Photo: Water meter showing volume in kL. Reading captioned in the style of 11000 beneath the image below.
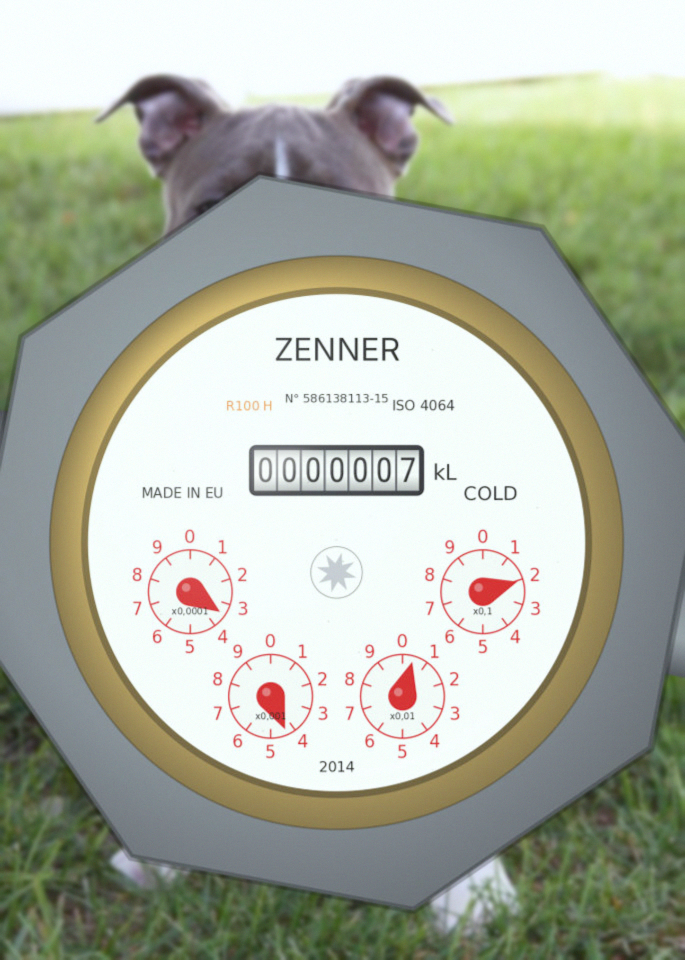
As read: 7.2043
